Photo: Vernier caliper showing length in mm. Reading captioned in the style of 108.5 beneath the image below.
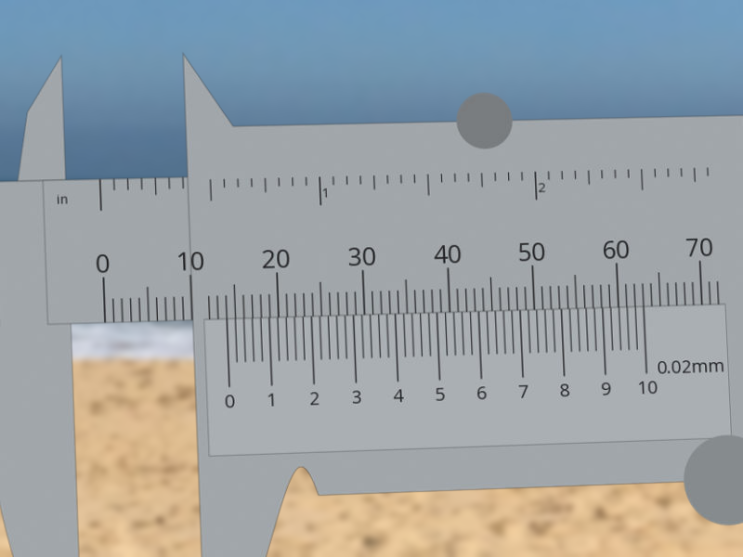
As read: 14.0
